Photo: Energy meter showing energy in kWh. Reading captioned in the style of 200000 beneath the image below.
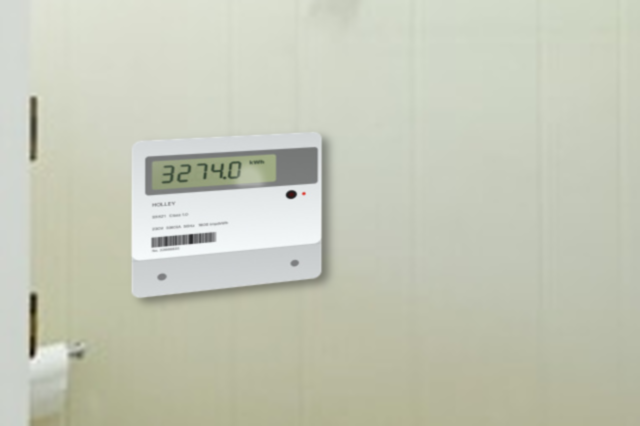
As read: 3274.0
